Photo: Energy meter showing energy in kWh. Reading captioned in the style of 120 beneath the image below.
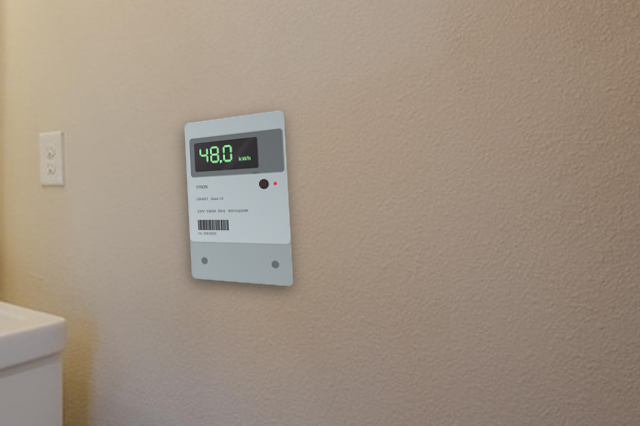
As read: 48.0
